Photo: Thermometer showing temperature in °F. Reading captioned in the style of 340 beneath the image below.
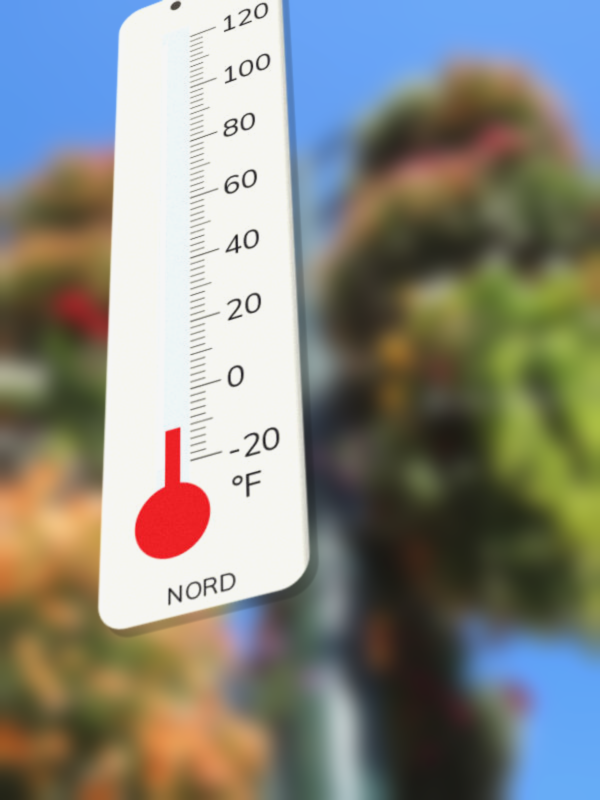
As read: -10
